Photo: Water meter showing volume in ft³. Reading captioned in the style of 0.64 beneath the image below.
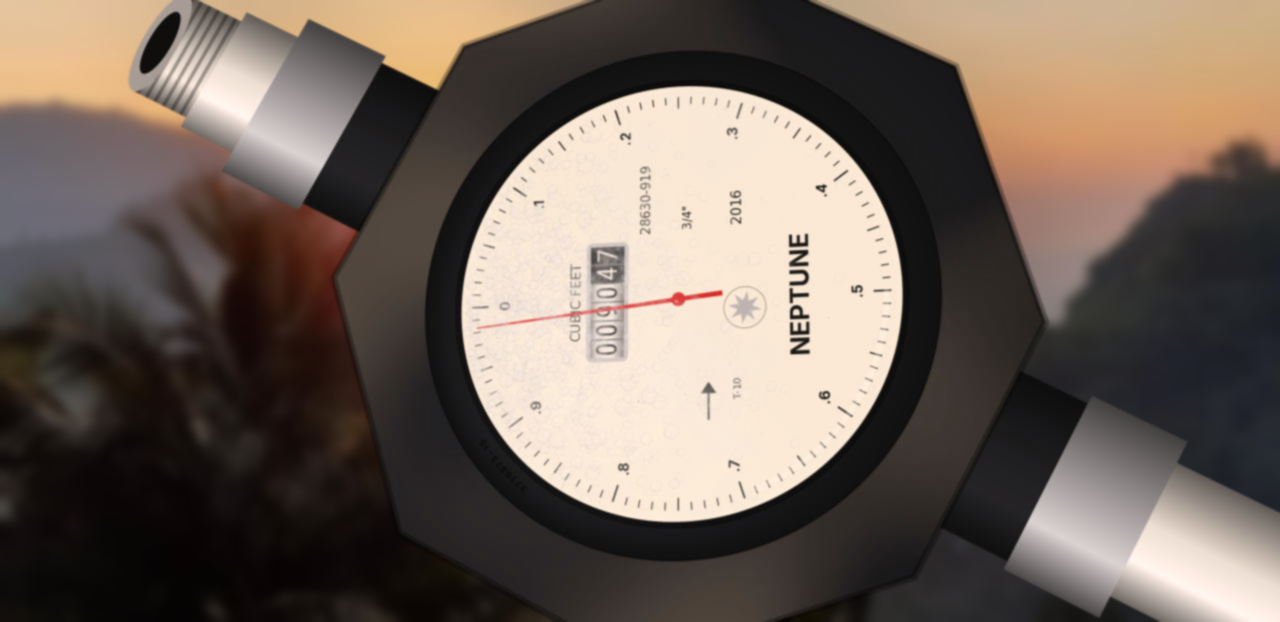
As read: 9046.98
